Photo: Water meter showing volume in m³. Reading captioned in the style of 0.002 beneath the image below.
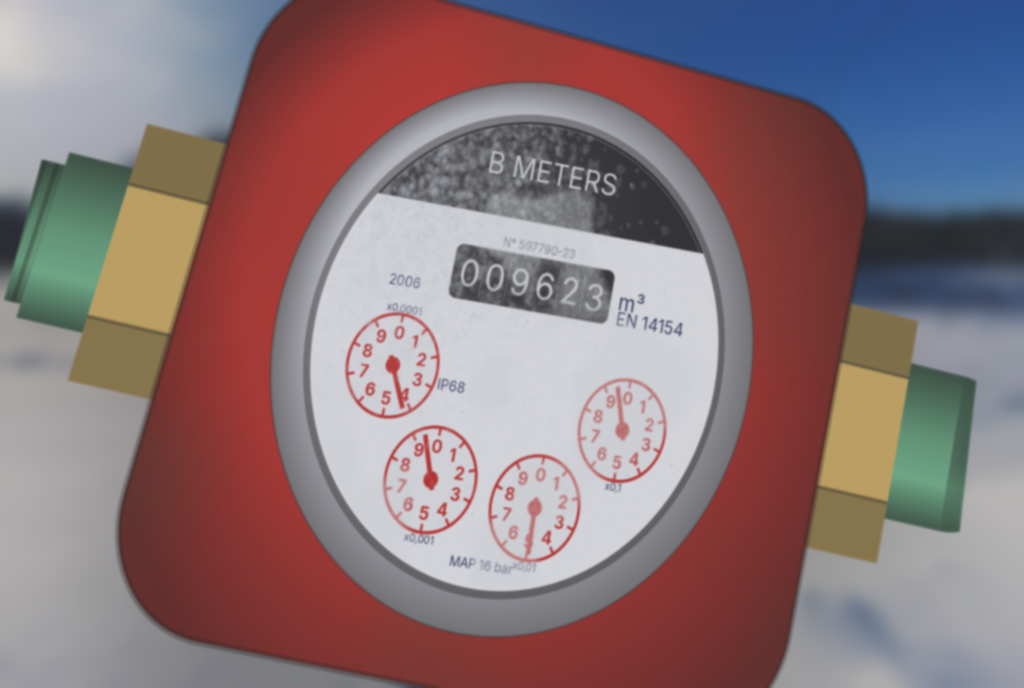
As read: 9622.9494
